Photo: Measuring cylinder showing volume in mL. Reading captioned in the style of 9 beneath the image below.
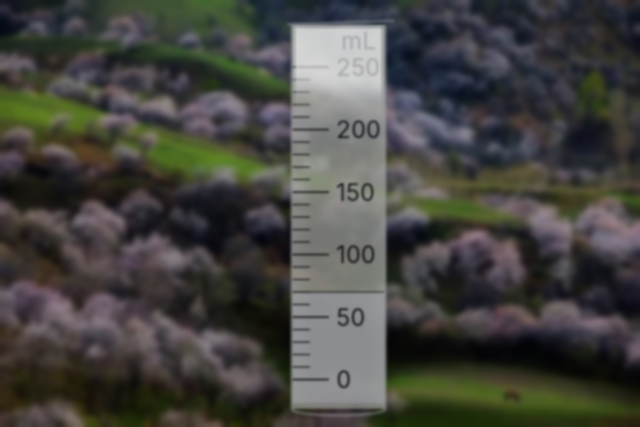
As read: 70
